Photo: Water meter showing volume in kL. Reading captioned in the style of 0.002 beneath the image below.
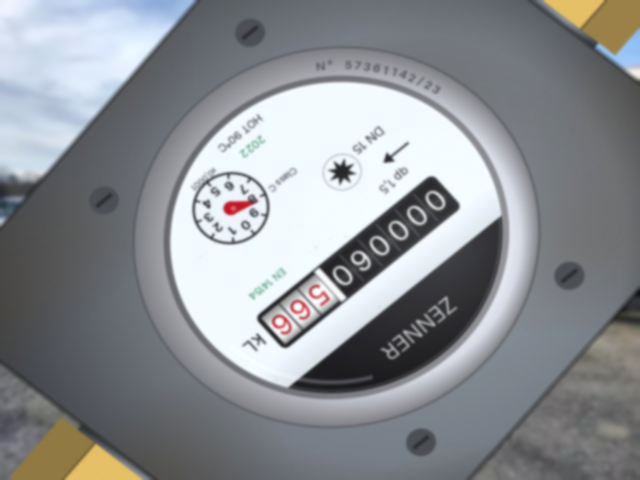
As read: 60.5668
